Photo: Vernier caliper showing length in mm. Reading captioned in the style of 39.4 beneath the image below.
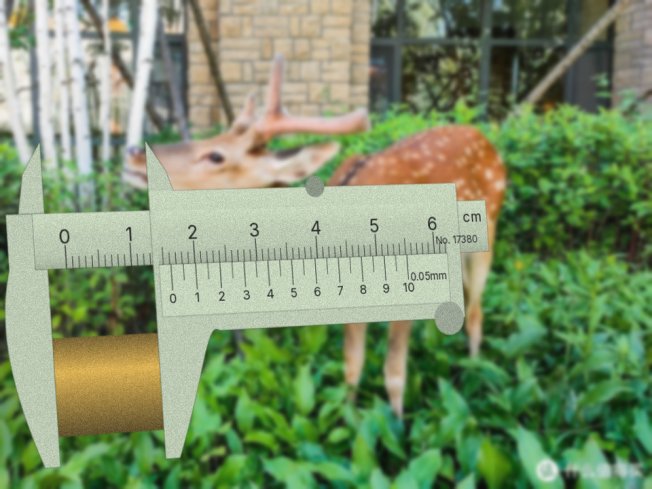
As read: 16.2
